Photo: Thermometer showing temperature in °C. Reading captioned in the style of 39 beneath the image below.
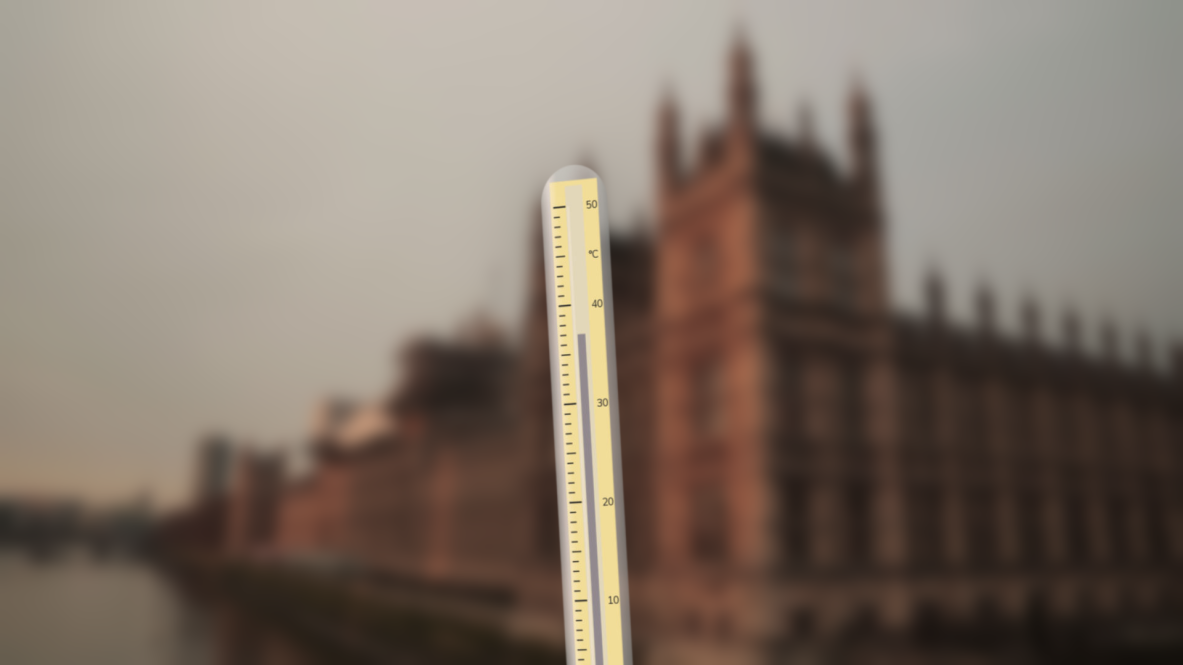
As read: 37
